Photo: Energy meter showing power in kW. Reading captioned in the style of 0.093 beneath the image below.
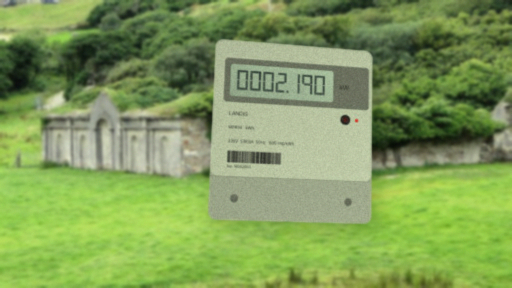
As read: 2.190
